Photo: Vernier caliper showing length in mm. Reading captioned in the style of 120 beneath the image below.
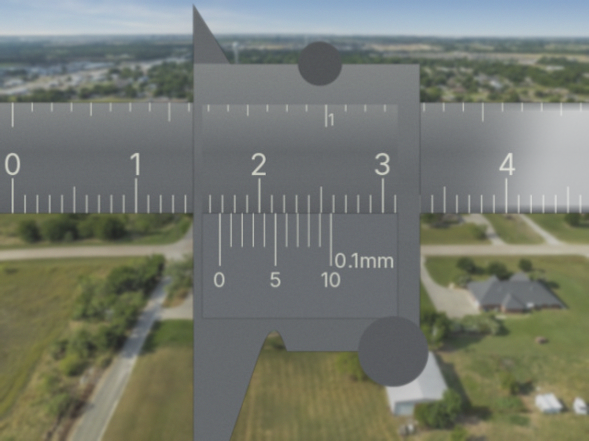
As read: 16.8
